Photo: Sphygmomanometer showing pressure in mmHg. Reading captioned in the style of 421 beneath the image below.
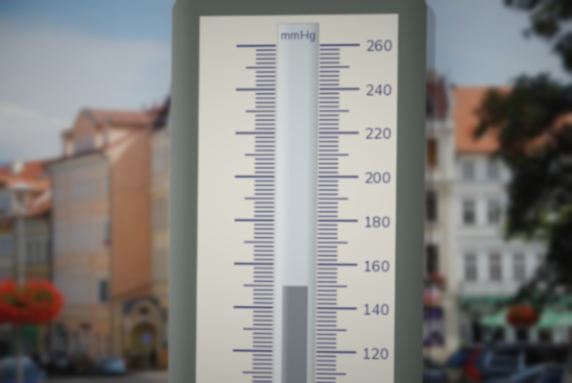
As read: 150
